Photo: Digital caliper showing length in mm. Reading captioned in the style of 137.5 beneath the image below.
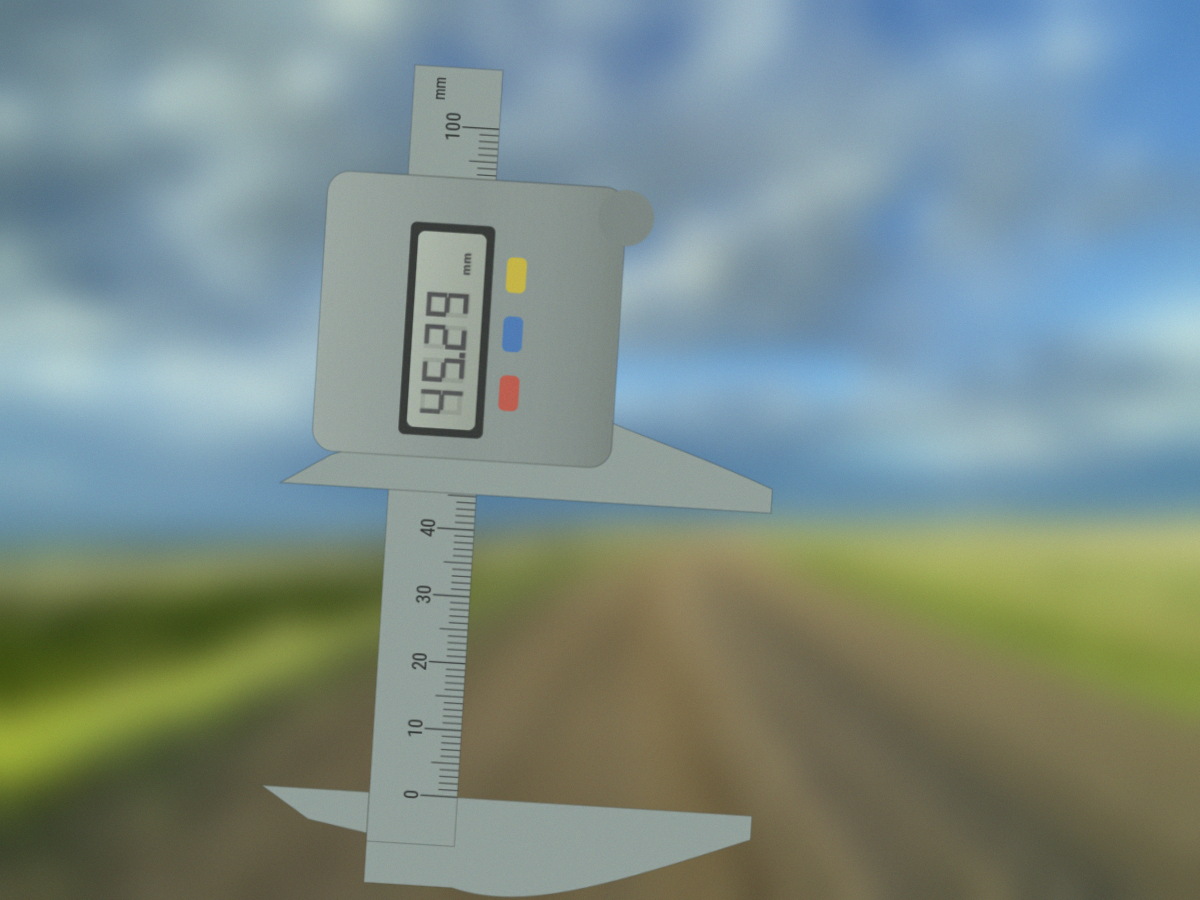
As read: 45.29
